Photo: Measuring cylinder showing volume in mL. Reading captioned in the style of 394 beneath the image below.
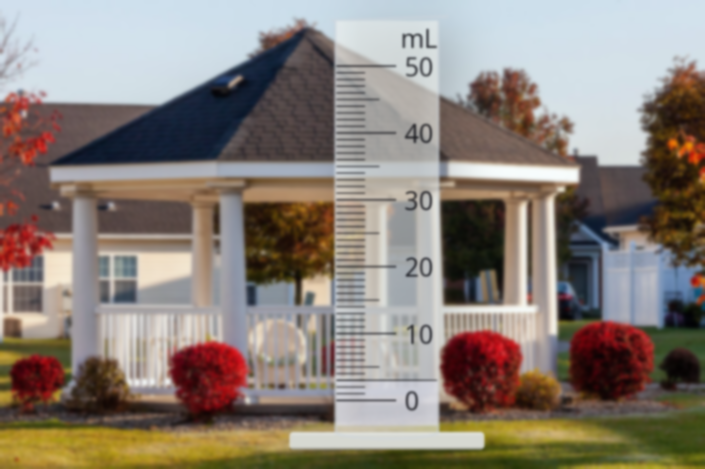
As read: 3
